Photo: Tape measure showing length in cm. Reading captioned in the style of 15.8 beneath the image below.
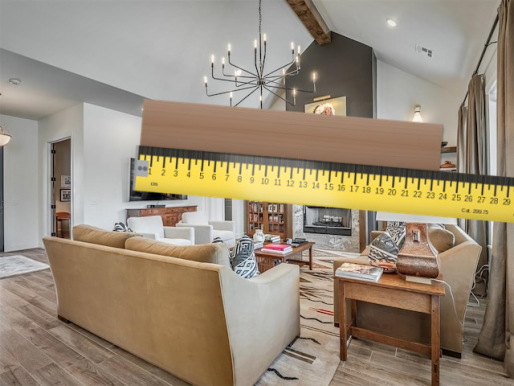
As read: 23.5
